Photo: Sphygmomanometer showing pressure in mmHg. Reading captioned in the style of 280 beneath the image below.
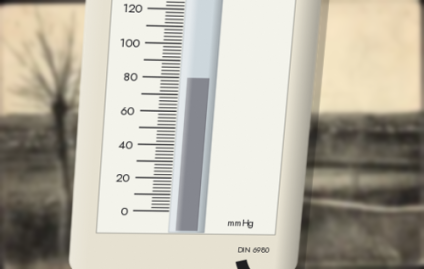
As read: 80
